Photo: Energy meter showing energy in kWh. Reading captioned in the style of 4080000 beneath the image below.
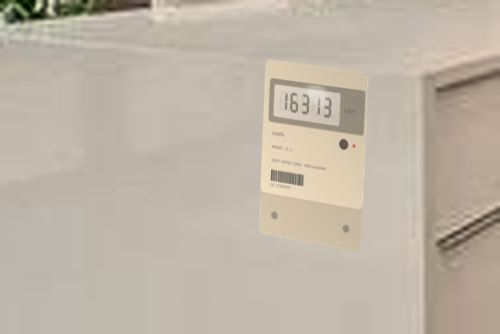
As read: 16313
